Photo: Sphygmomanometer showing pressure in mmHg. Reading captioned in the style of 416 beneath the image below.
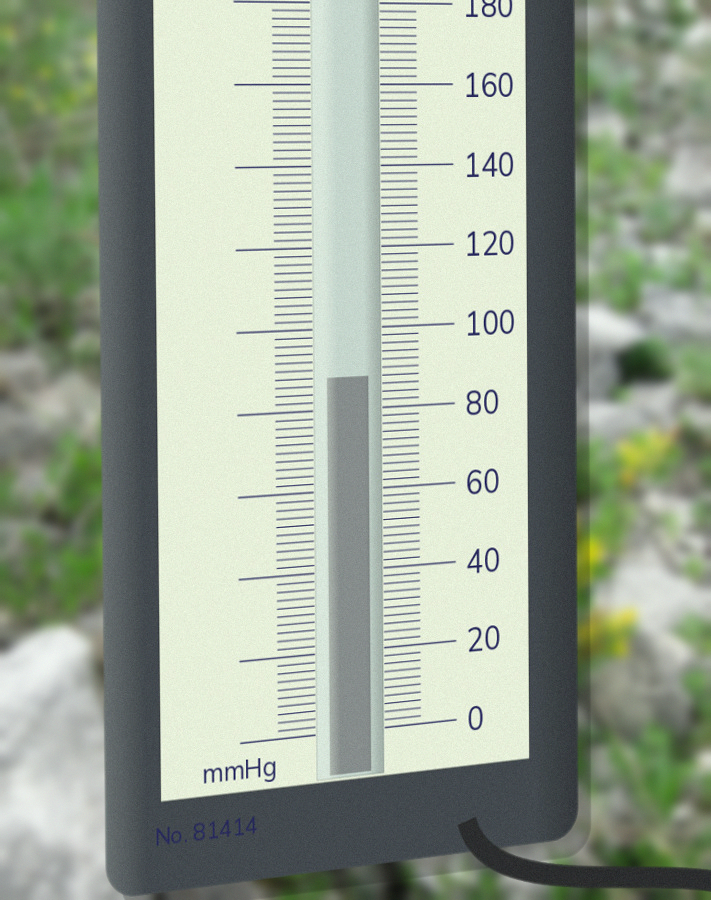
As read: 88
